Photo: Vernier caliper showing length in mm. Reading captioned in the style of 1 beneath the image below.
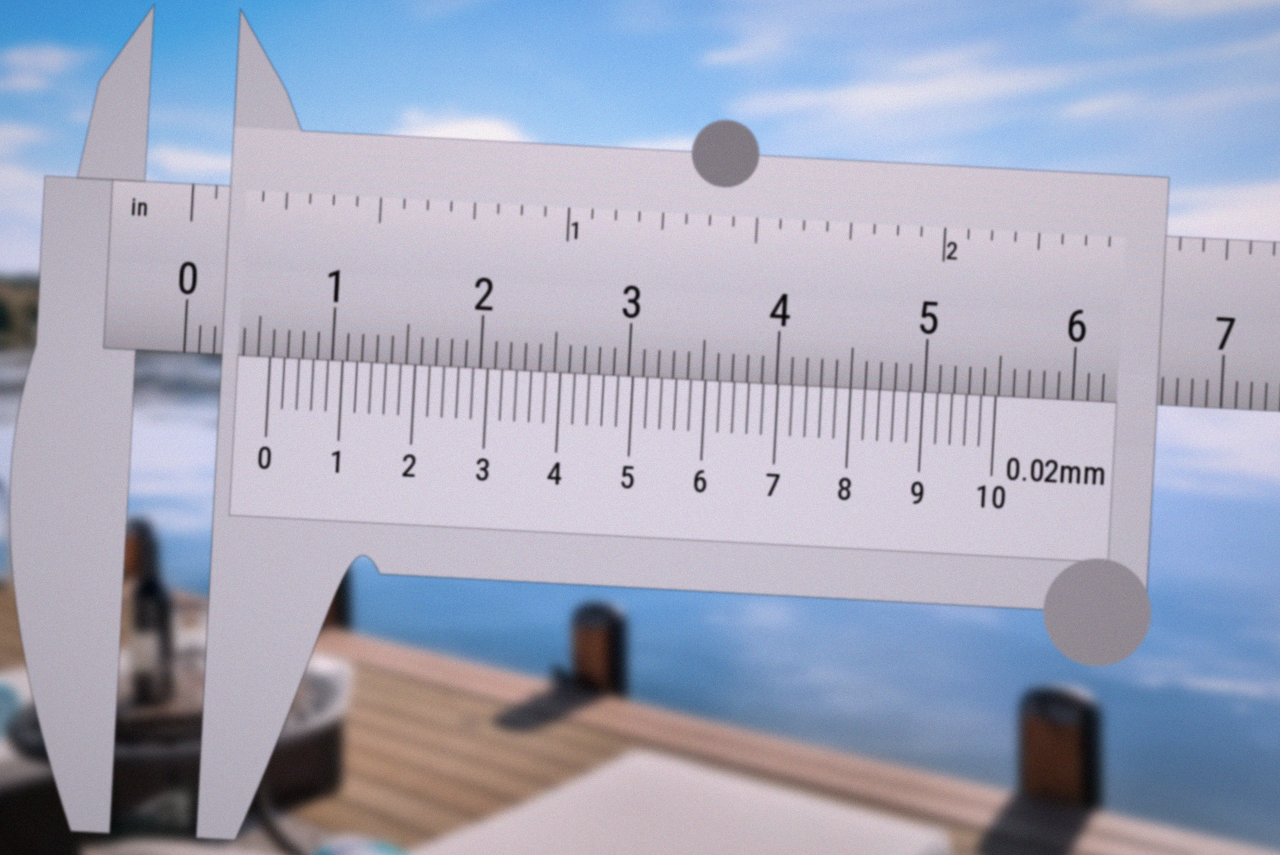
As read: 5.8
